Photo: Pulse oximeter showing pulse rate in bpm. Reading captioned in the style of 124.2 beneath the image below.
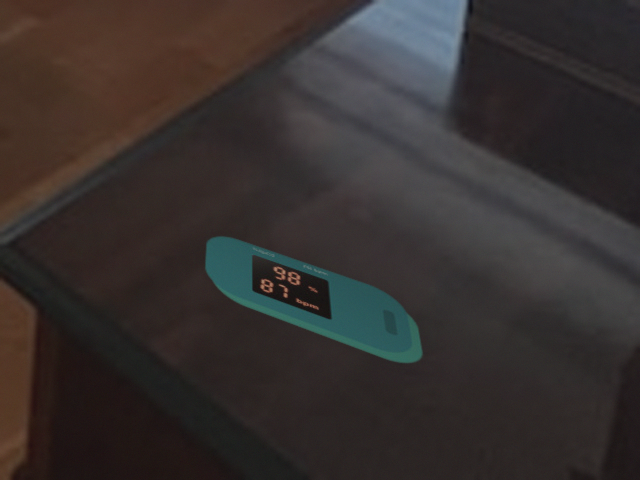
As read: 87
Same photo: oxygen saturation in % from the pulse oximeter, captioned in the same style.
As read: 98
